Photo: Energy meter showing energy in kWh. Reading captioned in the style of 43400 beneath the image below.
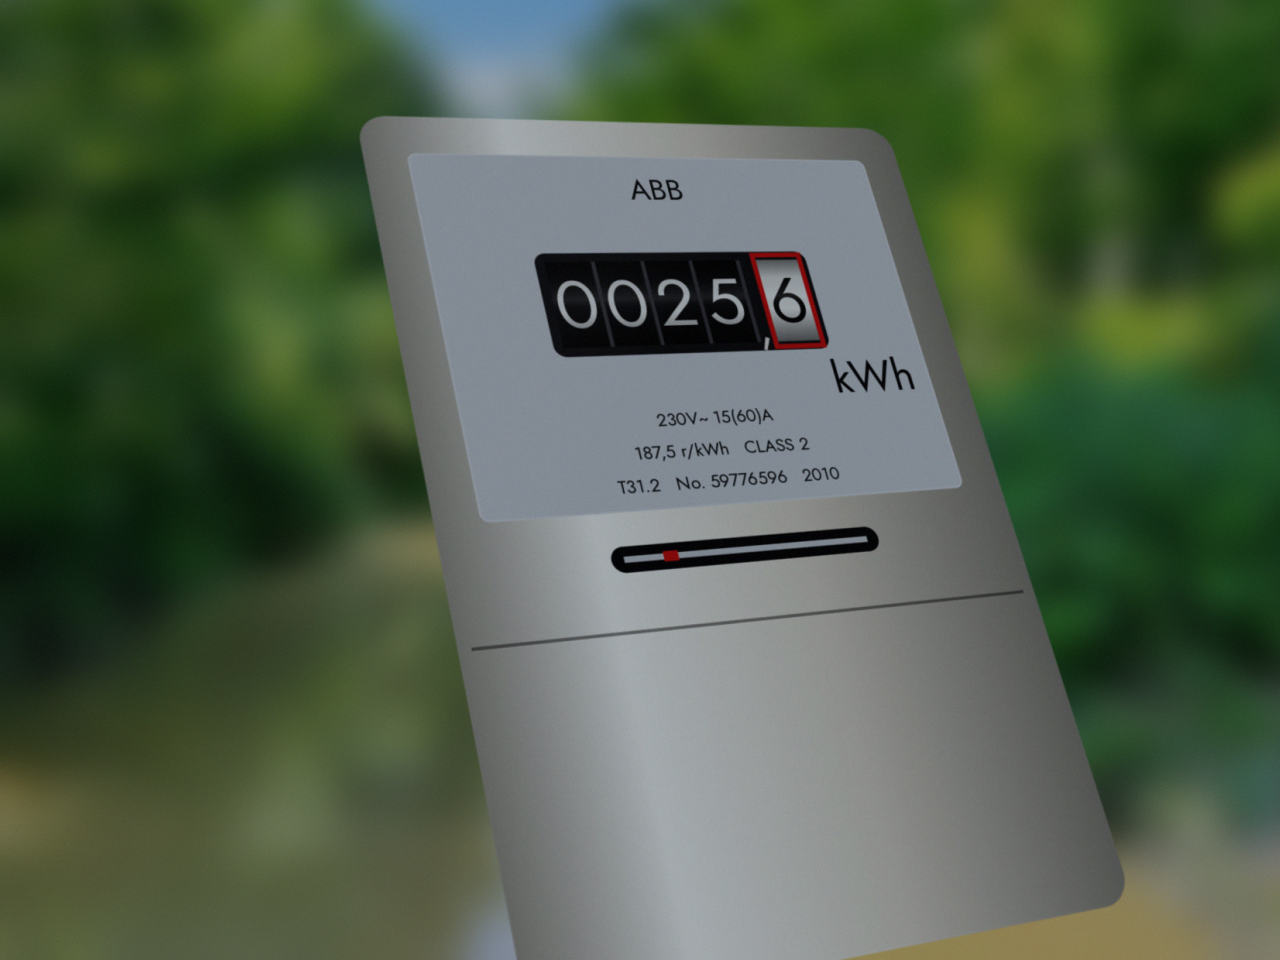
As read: 25.6
